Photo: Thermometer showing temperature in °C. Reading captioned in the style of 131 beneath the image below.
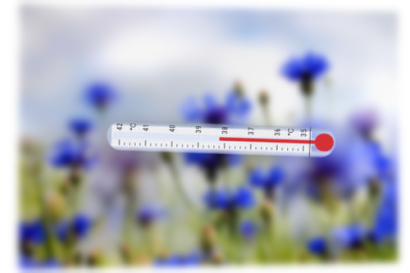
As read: 38.2
